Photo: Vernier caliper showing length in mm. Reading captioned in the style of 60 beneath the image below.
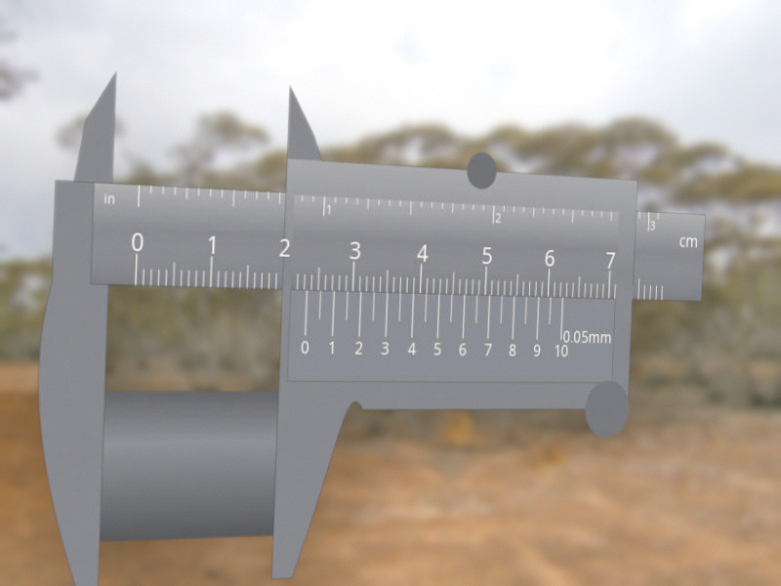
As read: 23.4
